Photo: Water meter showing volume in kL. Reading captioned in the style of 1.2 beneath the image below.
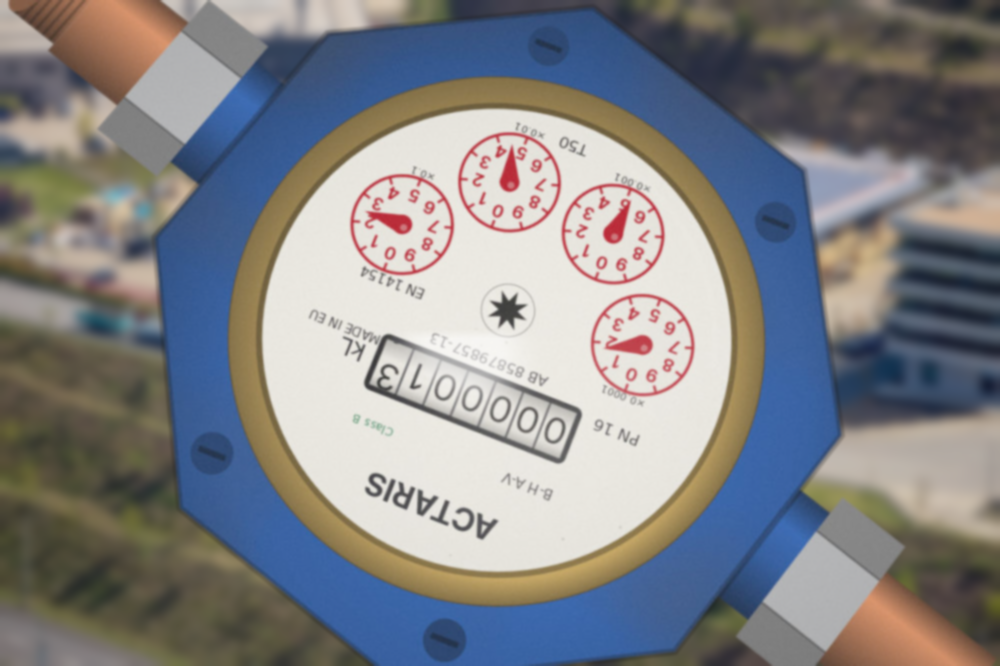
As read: 13.2451
